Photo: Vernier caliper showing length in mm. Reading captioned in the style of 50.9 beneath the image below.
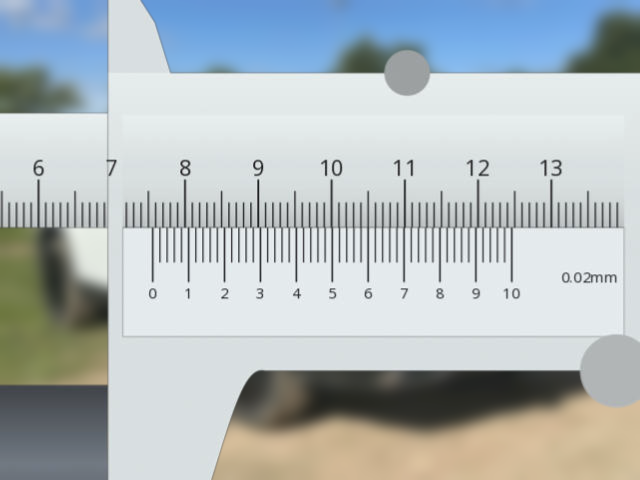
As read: 75.6
